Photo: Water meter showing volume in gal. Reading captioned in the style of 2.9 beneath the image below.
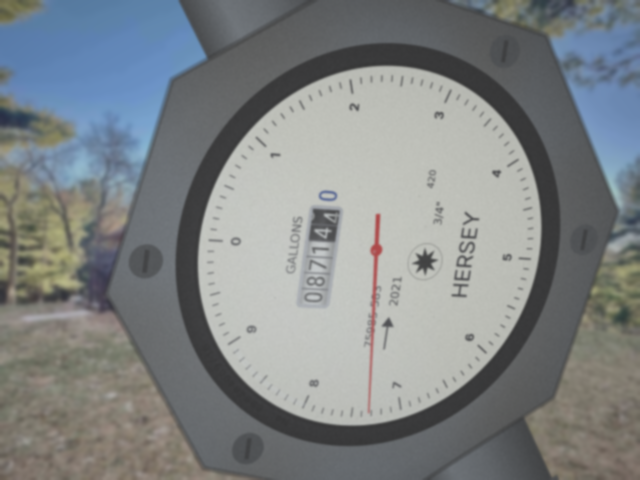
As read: 871437.3
